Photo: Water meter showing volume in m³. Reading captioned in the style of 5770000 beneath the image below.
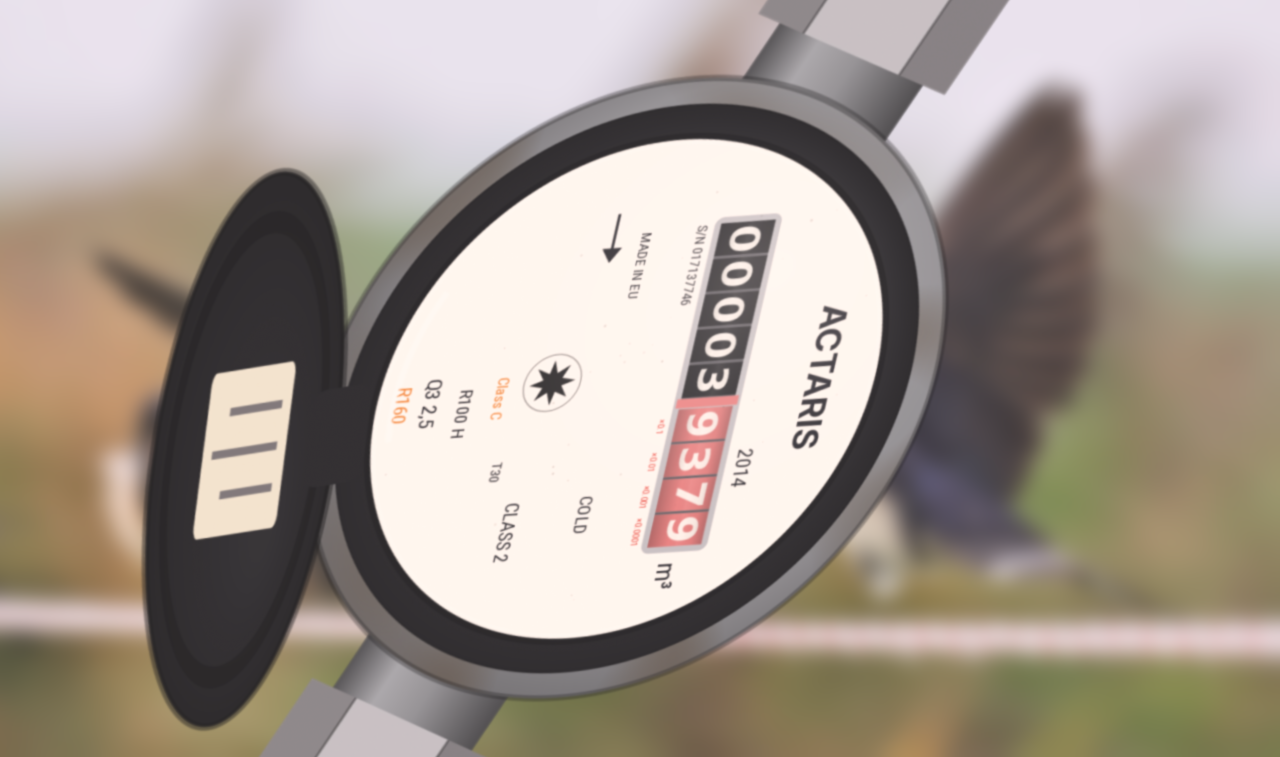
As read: 3.9379
